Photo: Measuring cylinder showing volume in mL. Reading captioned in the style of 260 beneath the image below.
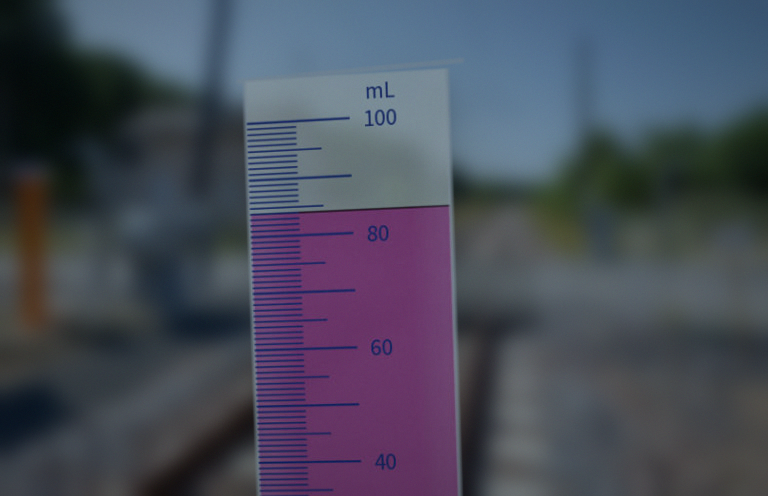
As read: 84
